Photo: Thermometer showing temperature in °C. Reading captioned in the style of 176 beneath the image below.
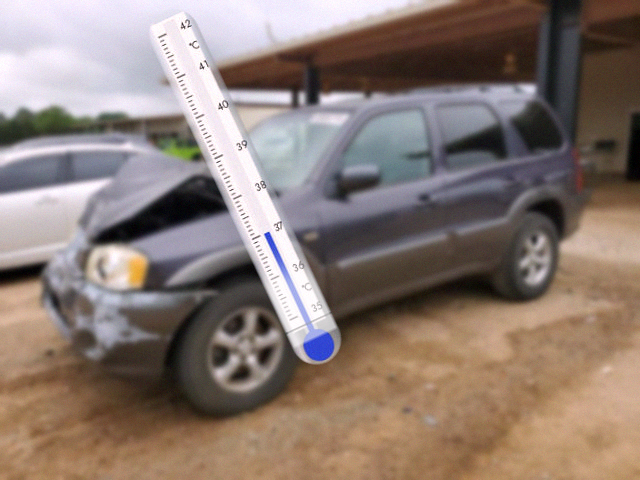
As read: 37
